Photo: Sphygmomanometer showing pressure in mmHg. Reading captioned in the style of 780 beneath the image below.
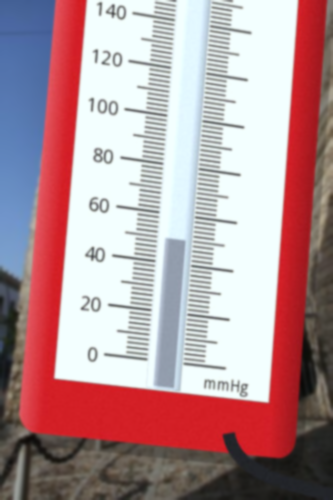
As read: 50
